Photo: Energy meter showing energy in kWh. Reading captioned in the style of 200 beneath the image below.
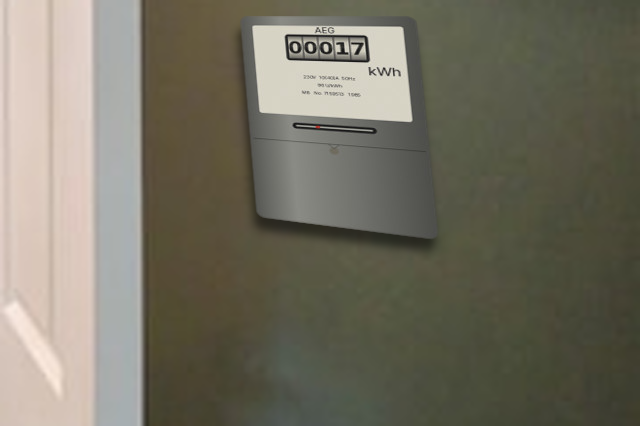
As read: 17
